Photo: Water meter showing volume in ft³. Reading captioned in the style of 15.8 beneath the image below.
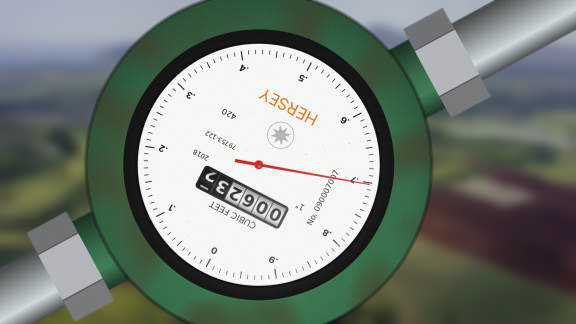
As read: 6231.70
